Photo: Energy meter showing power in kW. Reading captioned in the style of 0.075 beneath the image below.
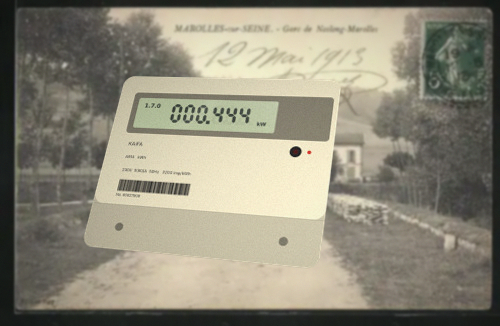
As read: 0.444
